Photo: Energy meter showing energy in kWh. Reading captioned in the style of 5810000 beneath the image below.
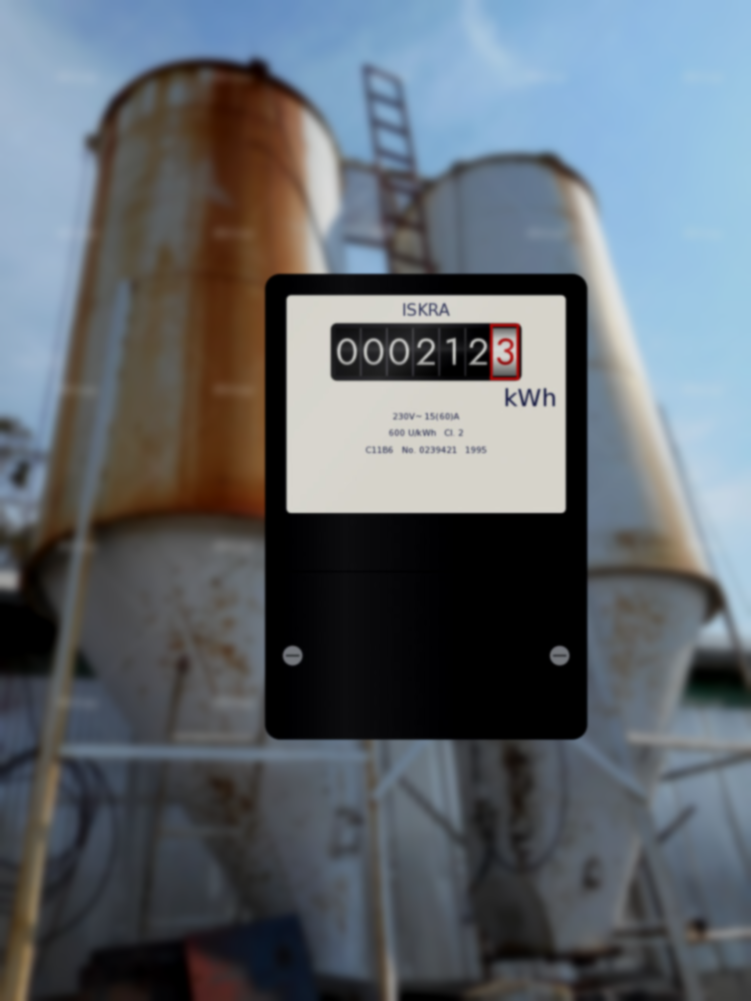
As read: 212.3
